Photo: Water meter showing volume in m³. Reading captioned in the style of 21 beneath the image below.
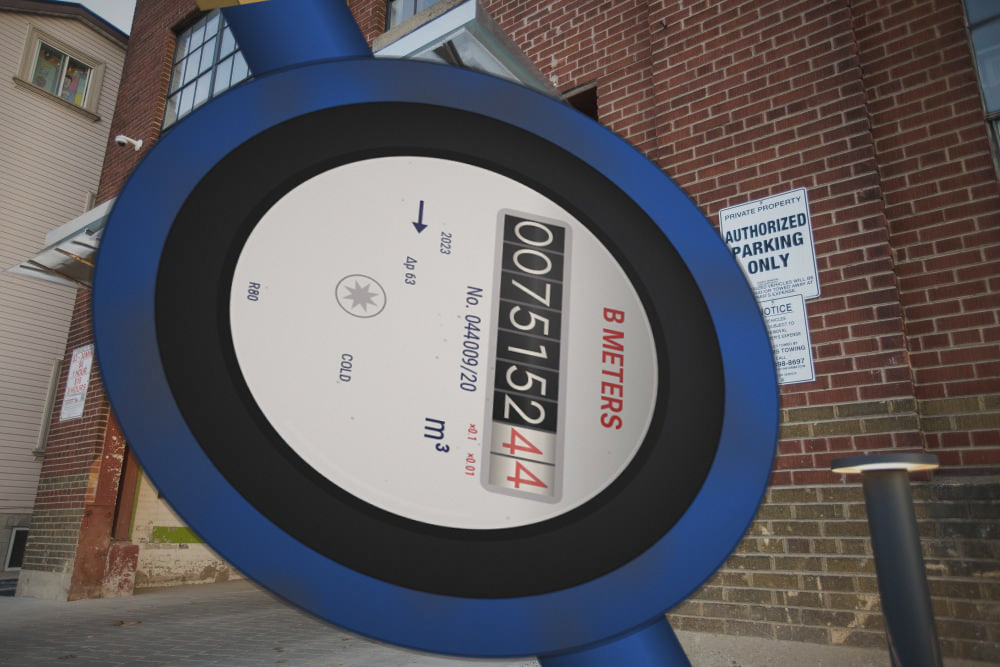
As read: 75152.44
